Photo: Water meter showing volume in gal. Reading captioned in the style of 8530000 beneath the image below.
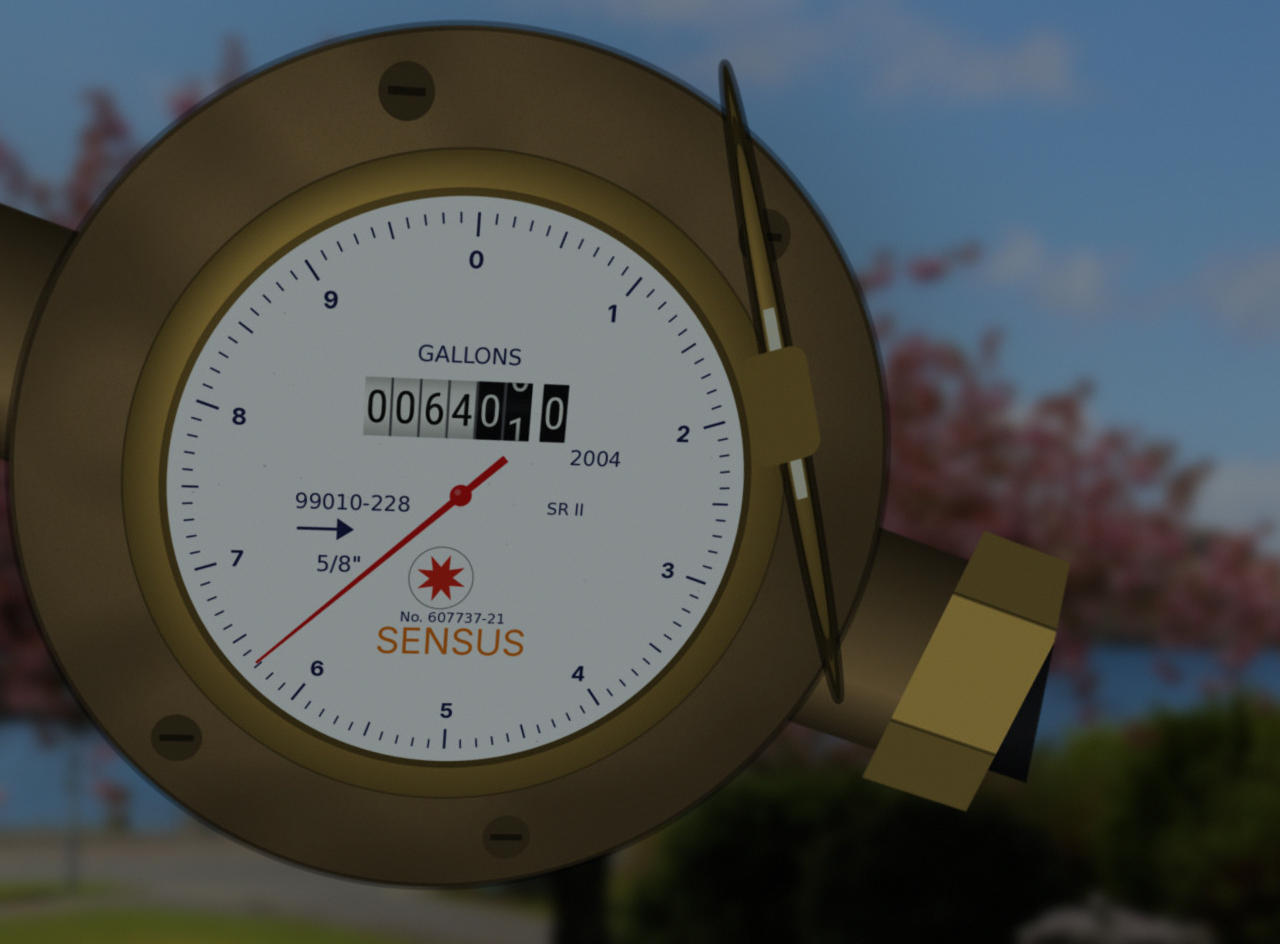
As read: 64006.3
